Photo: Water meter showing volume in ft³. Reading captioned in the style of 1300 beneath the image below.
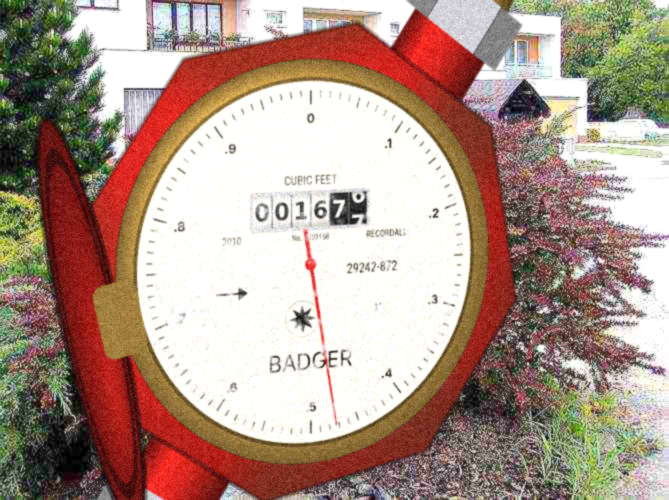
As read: 1676.47
